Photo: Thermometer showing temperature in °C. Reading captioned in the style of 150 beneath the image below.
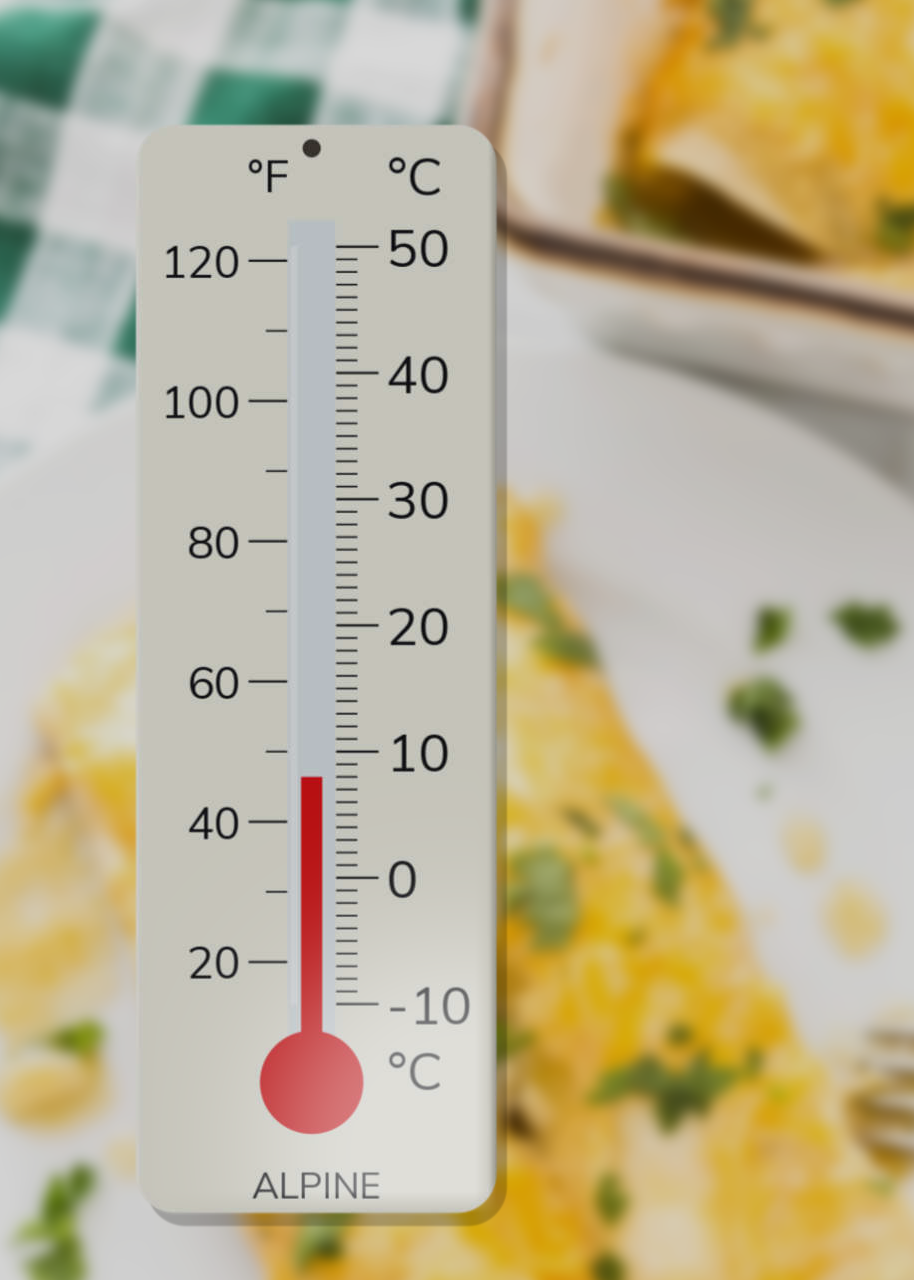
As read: 8
